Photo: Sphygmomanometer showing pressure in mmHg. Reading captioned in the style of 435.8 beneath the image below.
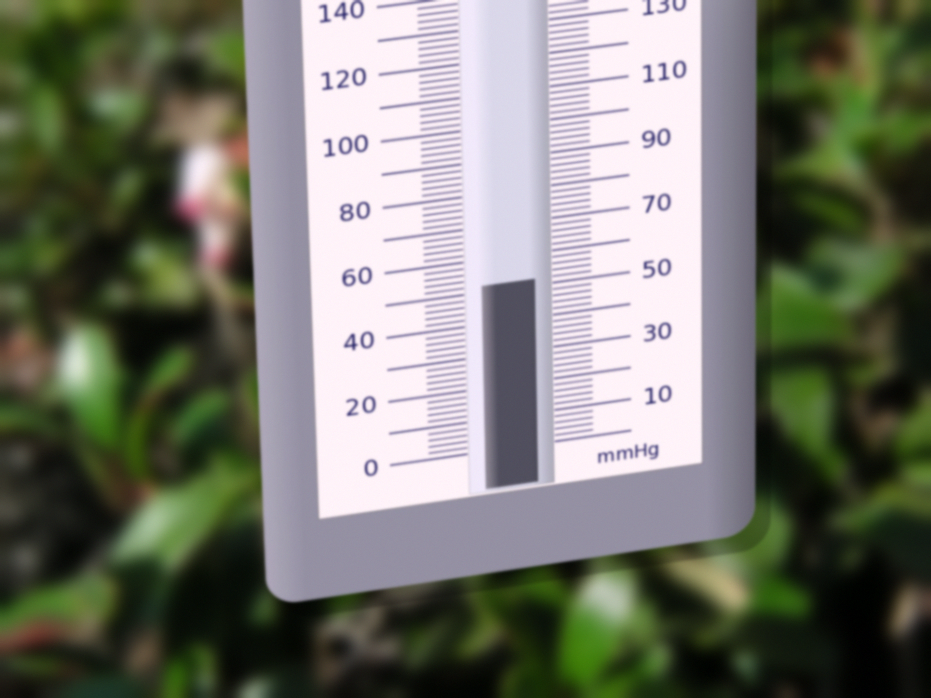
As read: 52
